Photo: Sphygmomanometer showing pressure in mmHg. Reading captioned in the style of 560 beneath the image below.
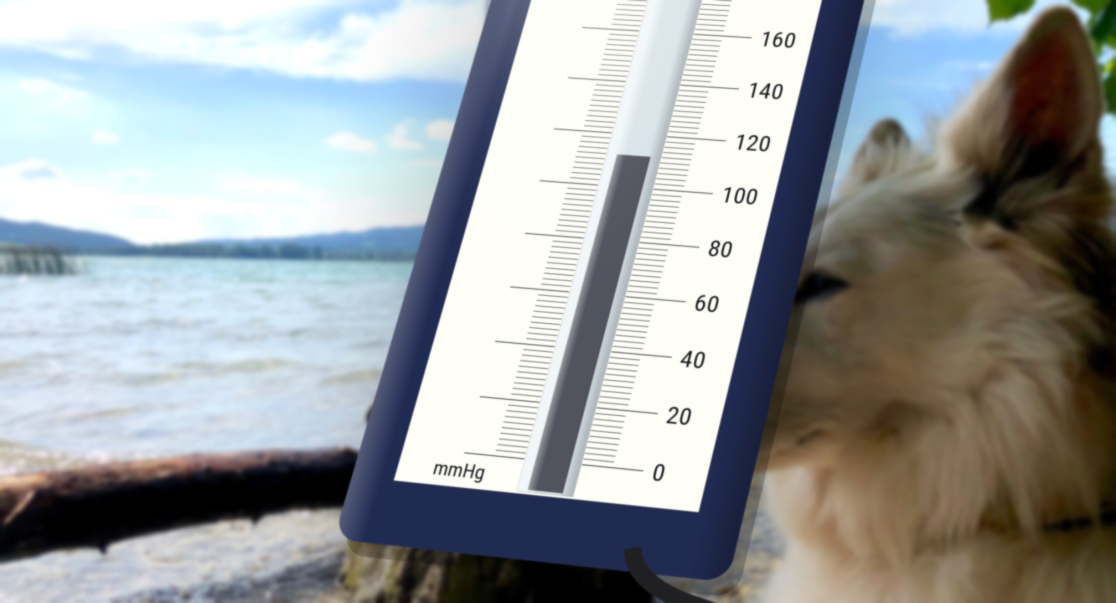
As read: 112
